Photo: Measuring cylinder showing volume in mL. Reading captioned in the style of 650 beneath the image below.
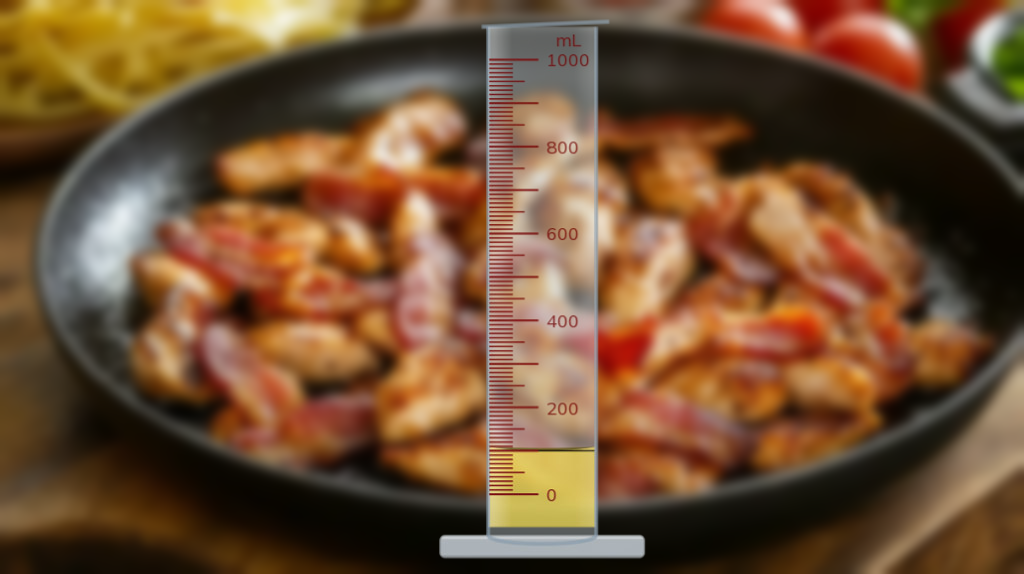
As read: 100
